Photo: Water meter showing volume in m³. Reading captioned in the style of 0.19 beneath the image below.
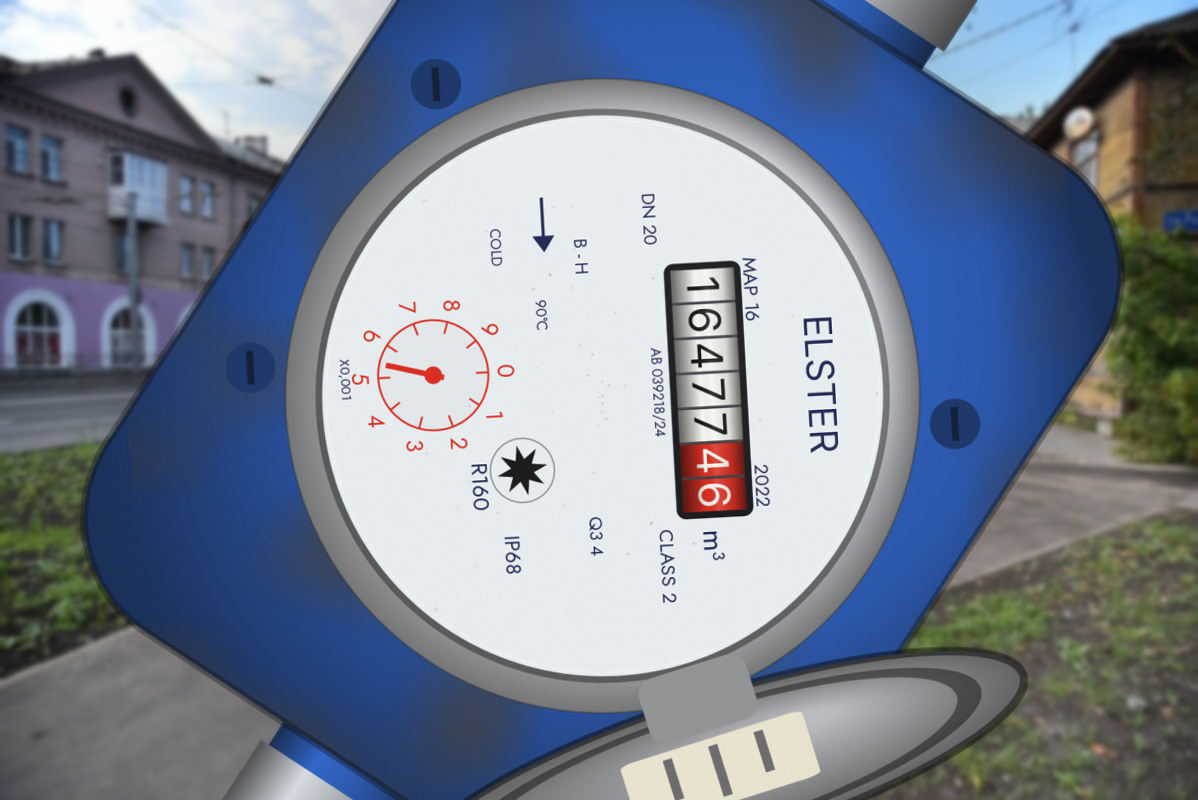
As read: 16477.465
